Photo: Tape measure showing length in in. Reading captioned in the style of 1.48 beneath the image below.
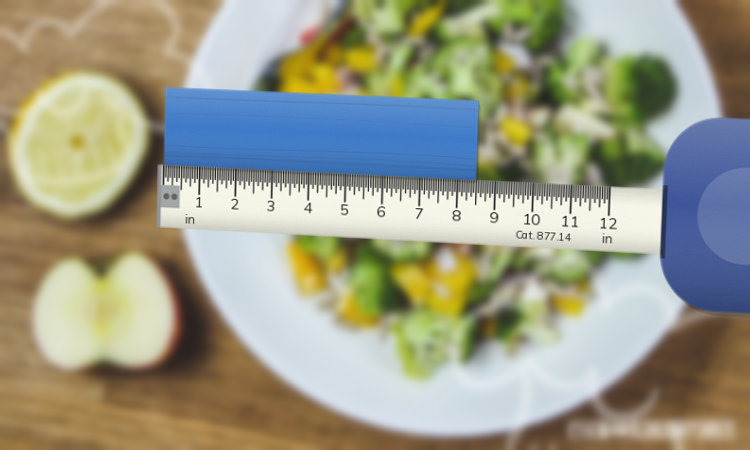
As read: 8.5
